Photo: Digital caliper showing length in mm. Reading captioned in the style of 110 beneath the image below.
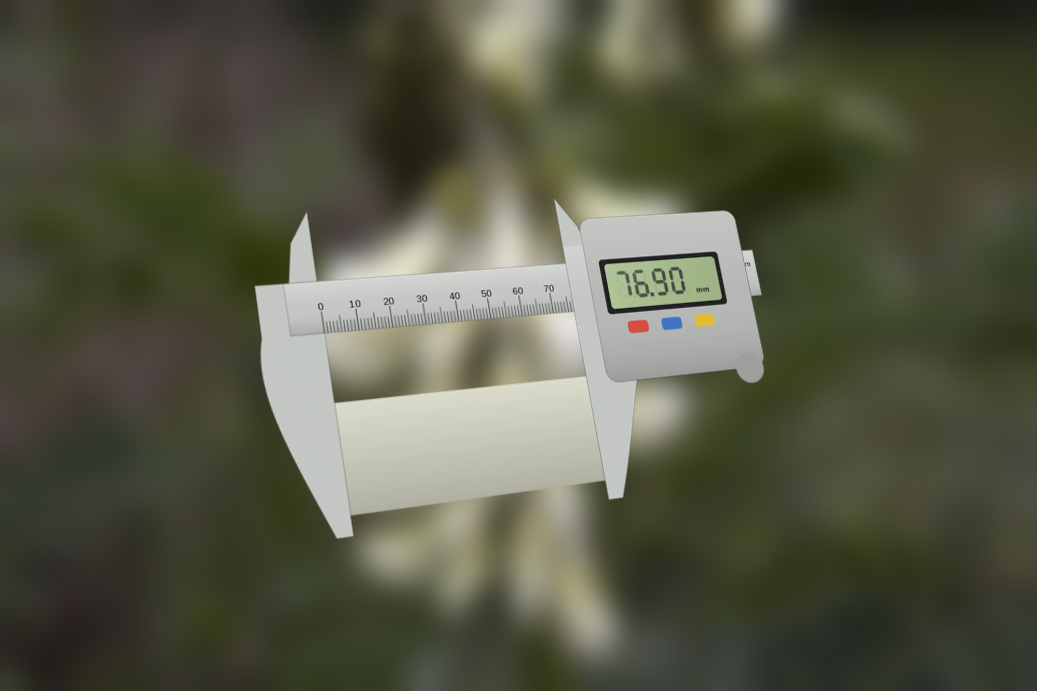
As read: 76.90
